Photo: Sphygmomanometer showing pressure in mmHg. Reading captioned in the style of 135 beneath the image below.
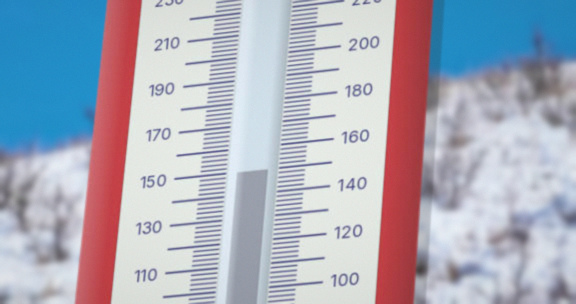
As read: 150
